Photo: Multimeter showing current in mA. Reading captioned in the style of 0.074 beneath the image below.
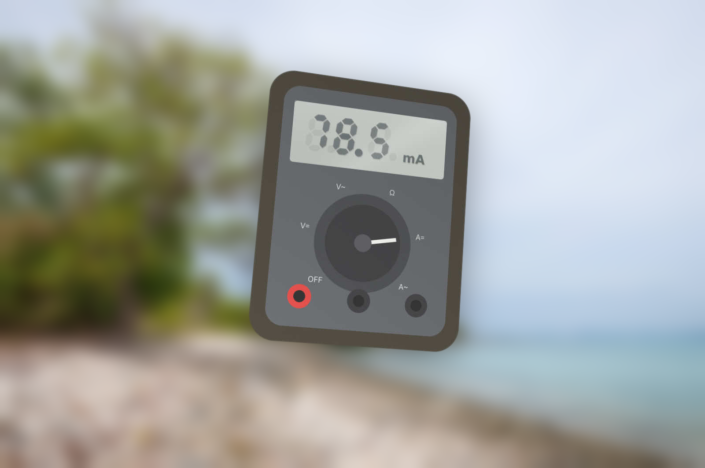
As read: 78.5
